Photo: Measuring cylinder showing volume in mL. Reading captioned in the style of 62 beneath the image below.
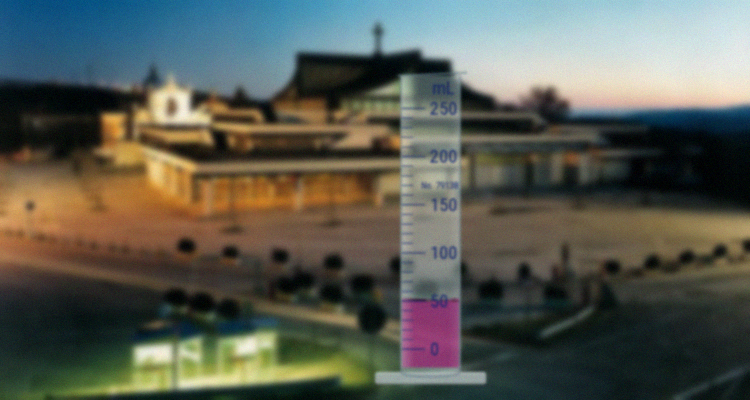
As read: 50
